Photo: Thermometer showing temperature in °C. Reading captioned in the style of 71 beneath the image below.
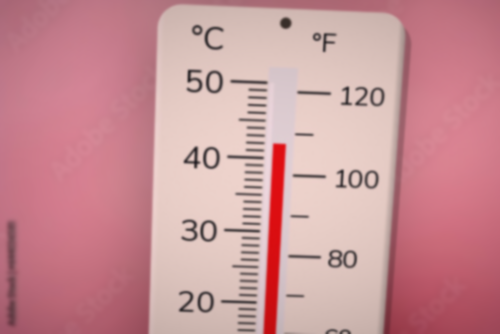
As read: 42
